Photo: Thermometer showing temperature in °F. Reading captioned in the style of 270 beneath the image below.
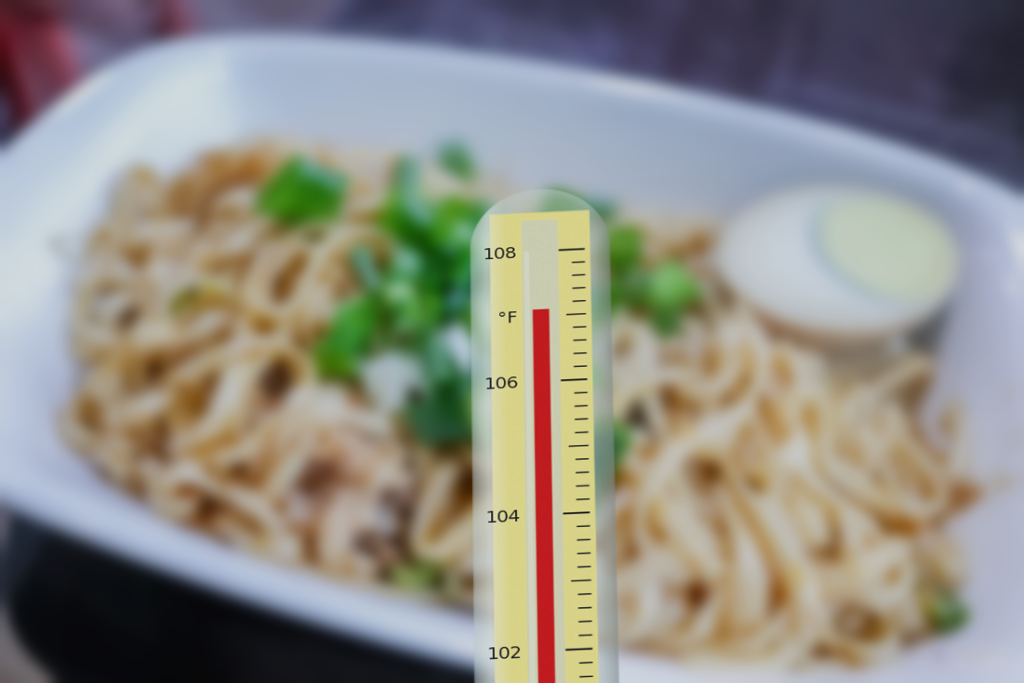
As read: 107.1
